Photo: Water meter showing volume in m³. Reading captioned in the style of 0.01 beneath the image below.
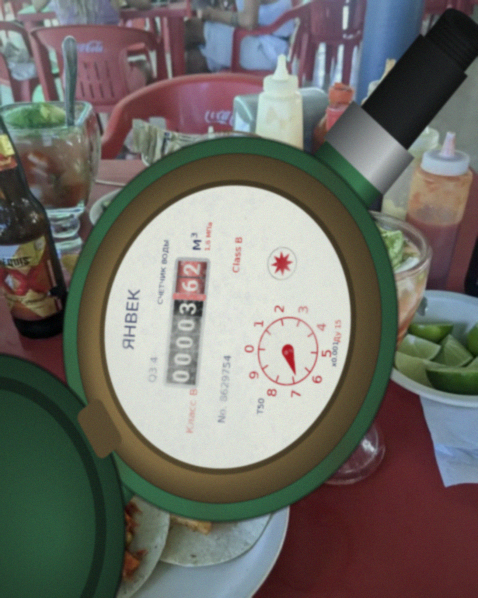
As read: 3.626
